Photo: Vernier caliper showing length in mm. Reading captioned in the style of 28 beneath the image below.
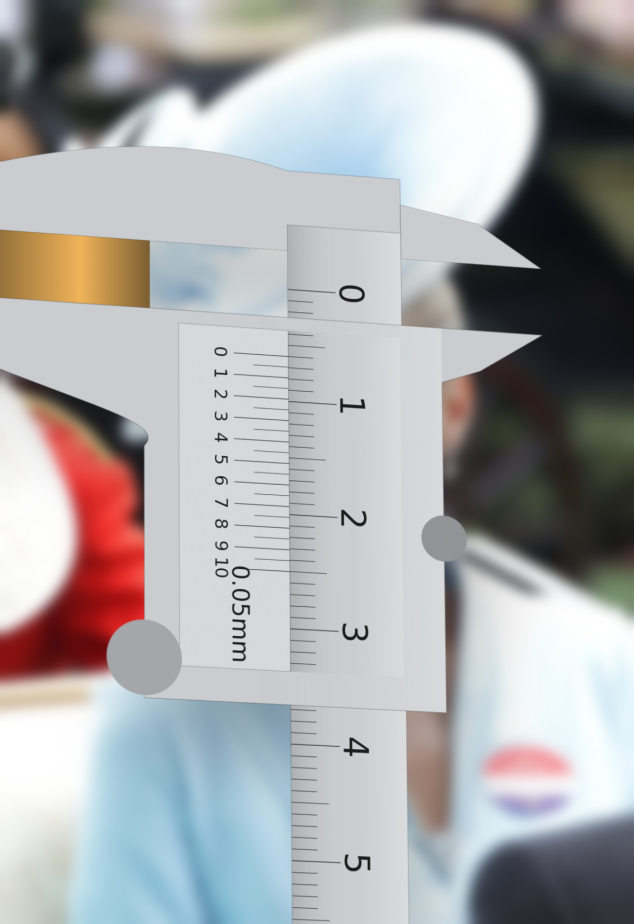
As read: 6.0
